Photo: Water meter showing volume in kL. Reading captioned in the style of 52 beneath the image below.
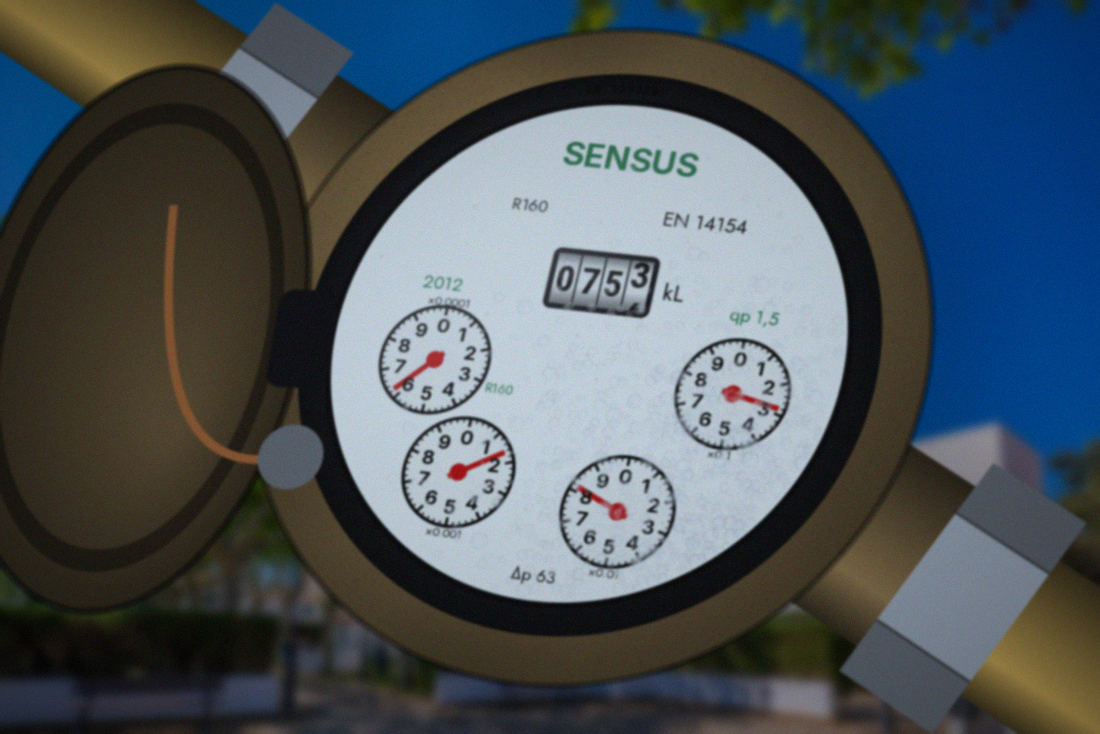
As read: 753.2816
